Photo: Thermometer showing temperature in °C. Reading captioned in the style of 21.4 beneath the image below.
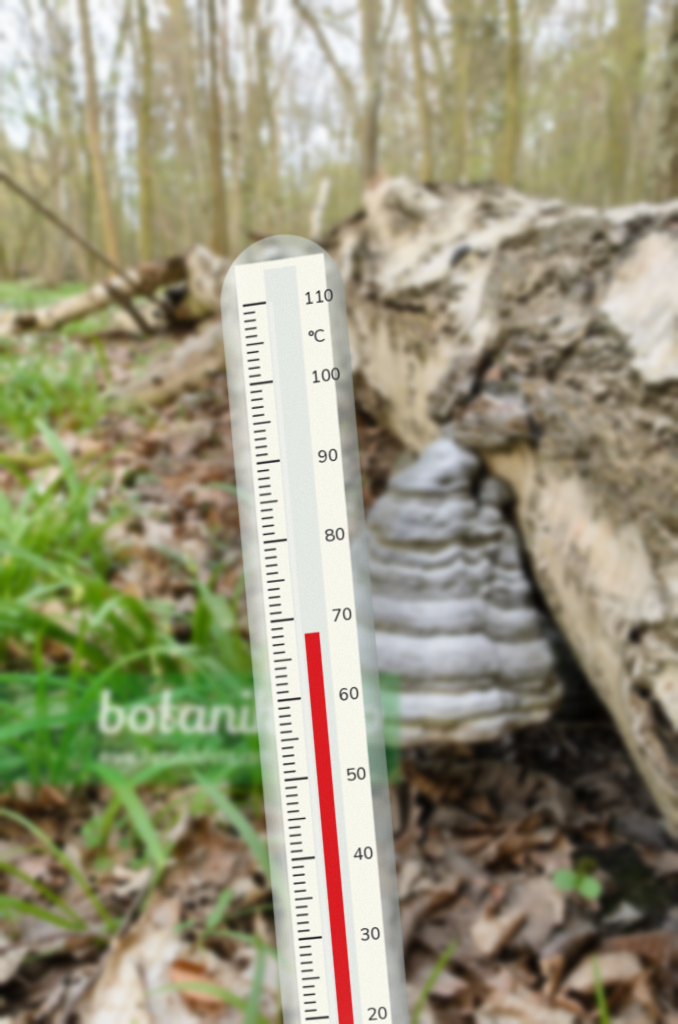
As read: 68
